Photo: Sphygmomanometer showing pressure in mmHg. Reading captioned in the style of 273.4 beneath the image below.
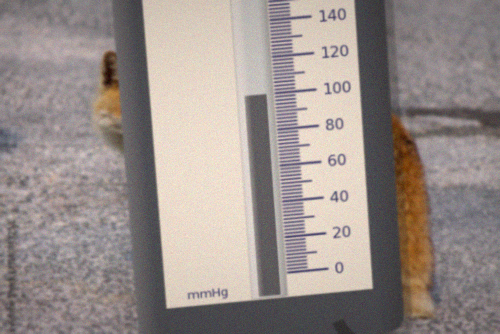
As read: 100
